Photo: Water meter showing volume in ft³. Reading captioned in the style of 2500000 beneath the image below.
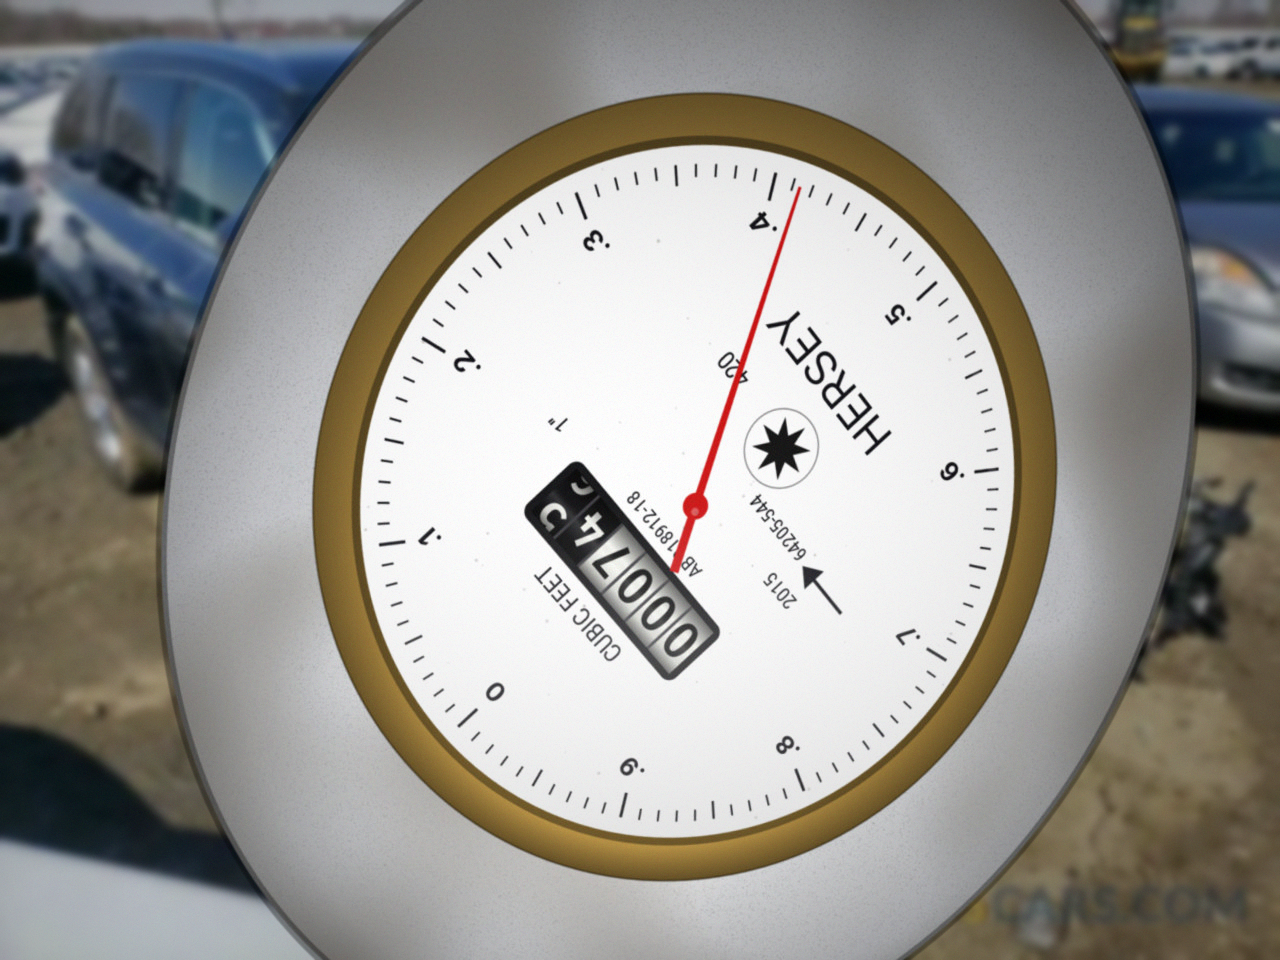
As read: 745.41
